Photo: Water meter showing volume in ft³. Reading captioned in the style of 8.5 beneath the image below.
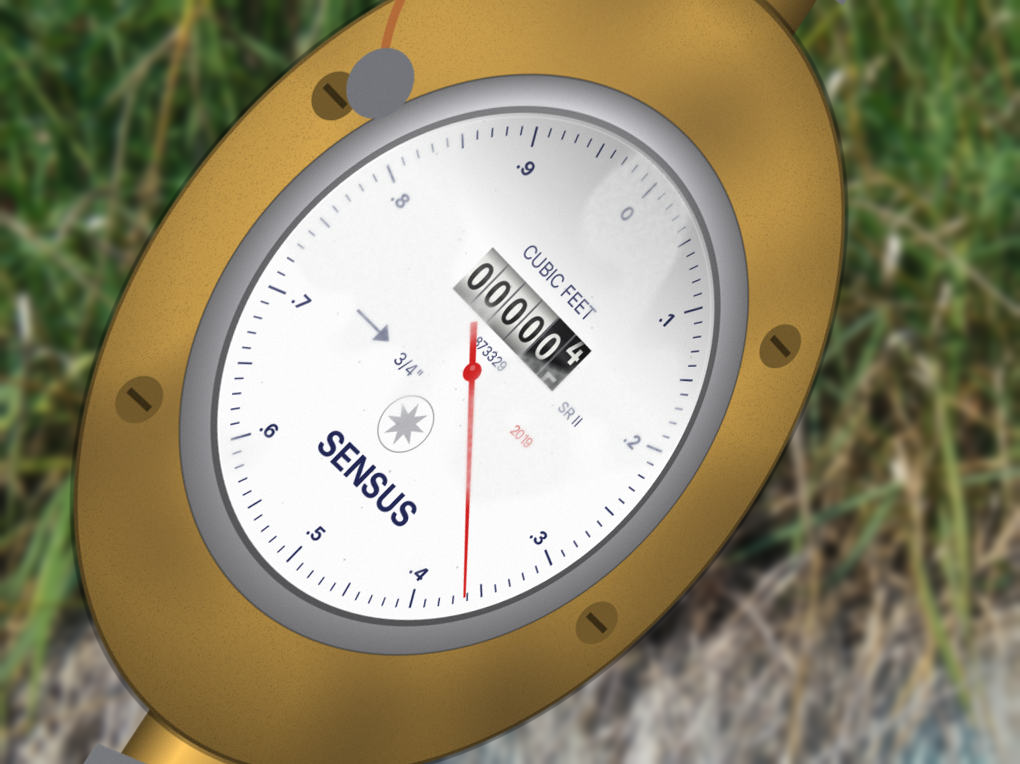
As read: 4.36
